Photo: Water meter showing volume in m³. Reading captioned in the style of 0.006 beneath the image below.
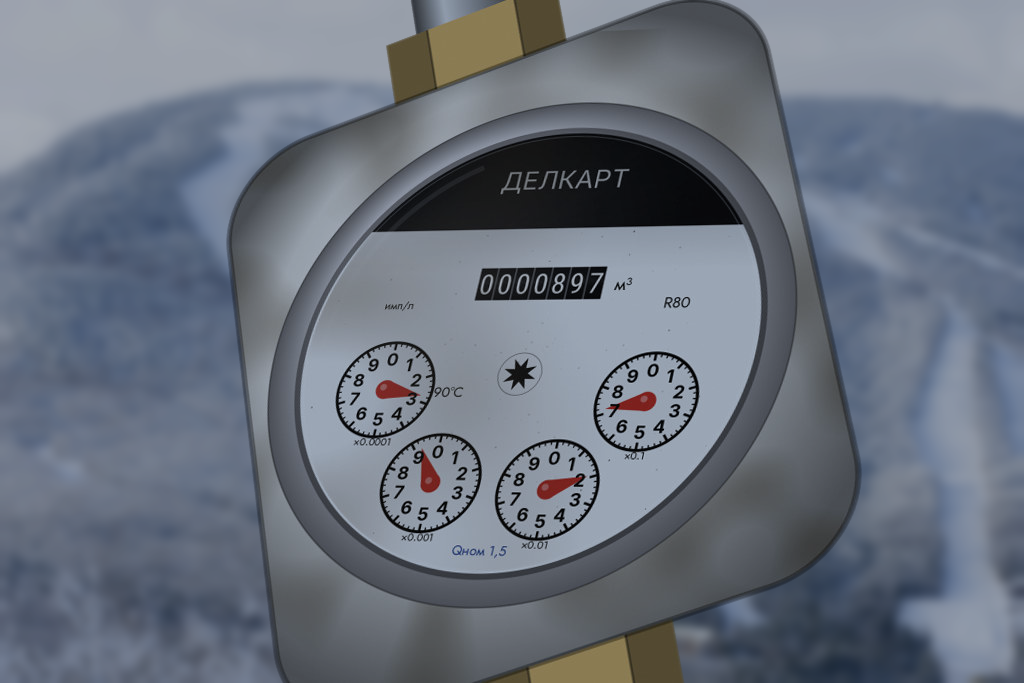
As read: 897.7192
